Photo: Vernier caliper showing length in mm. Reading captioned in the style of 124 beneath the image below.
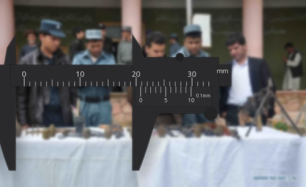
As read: 20.8
